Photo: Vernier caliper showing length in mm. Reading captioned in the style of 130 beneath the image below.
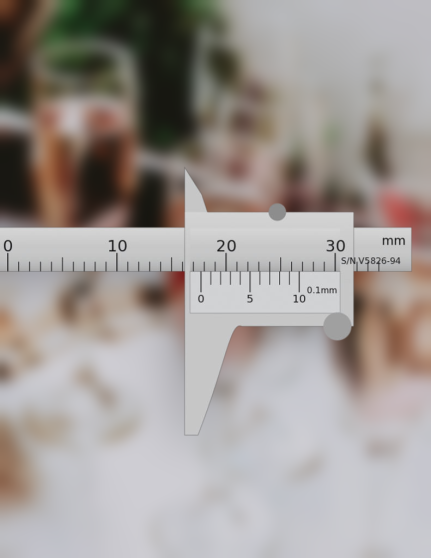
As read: 17.7
